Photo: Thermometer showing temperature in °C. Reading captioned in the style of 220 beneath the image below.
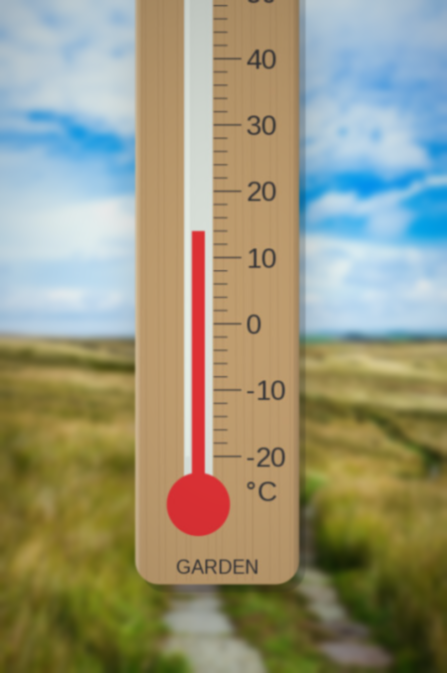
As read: 14
